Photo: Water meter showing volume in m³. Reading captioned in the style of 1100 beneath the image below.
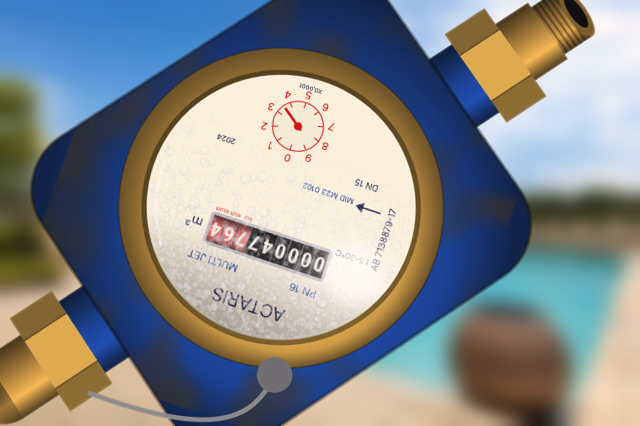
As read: 47.7643
